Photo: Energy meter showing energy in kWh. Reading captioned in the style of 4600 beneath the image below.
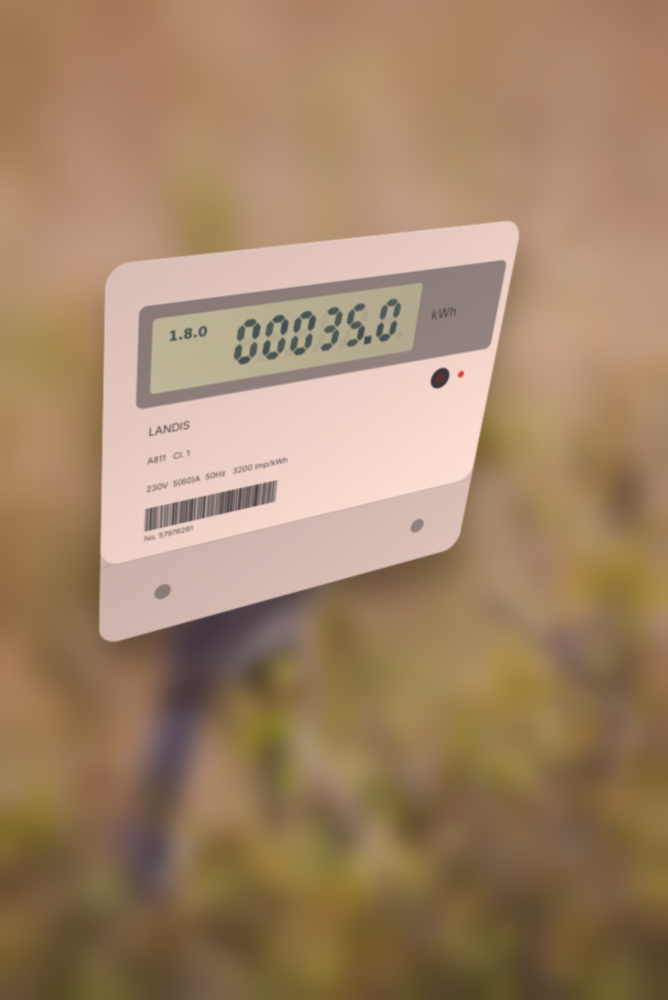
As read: 35.0
